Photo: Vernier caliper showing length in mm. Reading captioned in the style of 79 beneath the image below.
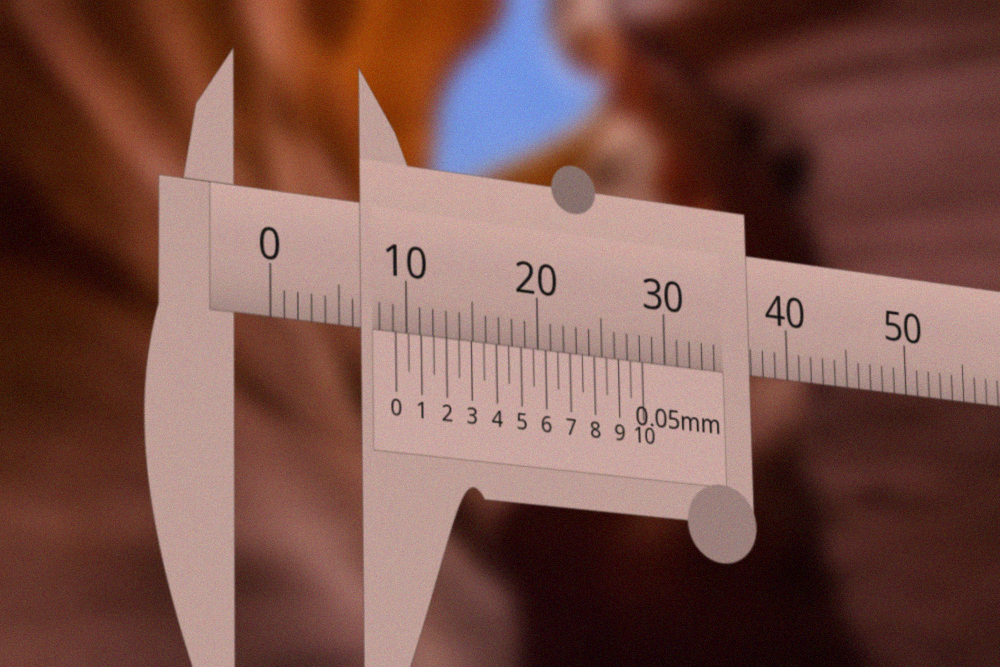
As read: 9.2
